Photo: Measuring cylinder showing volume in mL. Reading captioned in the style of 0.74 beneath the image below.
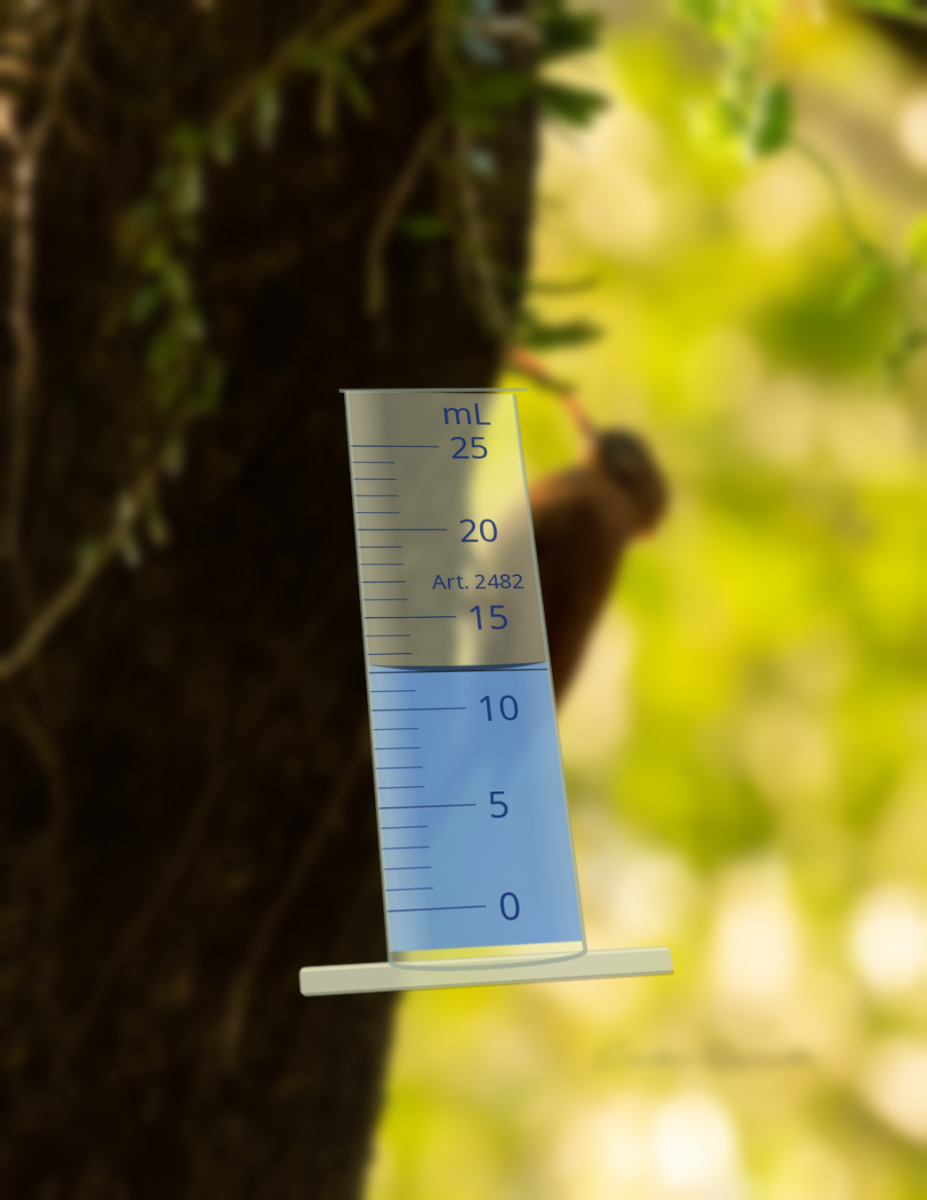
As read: 12
